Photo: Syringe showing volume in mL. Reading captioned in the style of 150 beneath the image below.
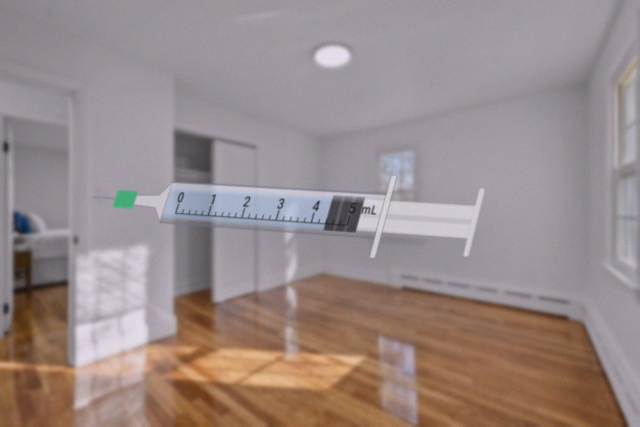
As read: 4.4
